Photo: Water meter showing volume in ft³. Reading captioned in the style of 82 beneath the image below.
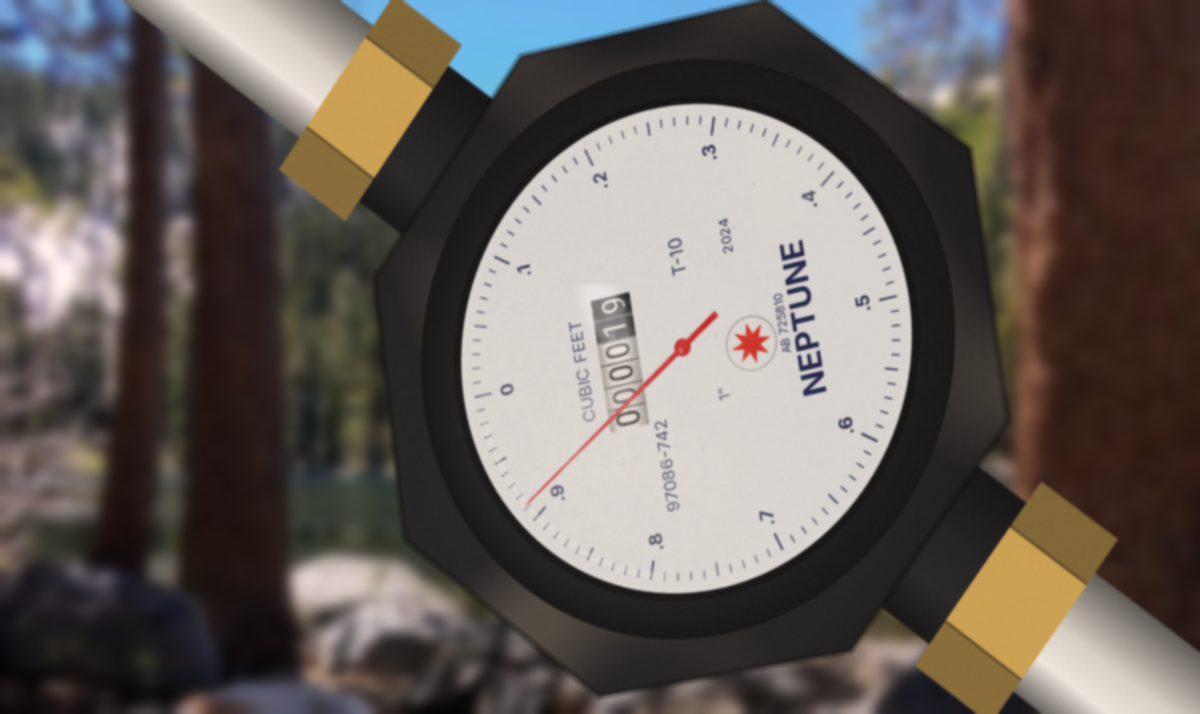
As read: 18.91
